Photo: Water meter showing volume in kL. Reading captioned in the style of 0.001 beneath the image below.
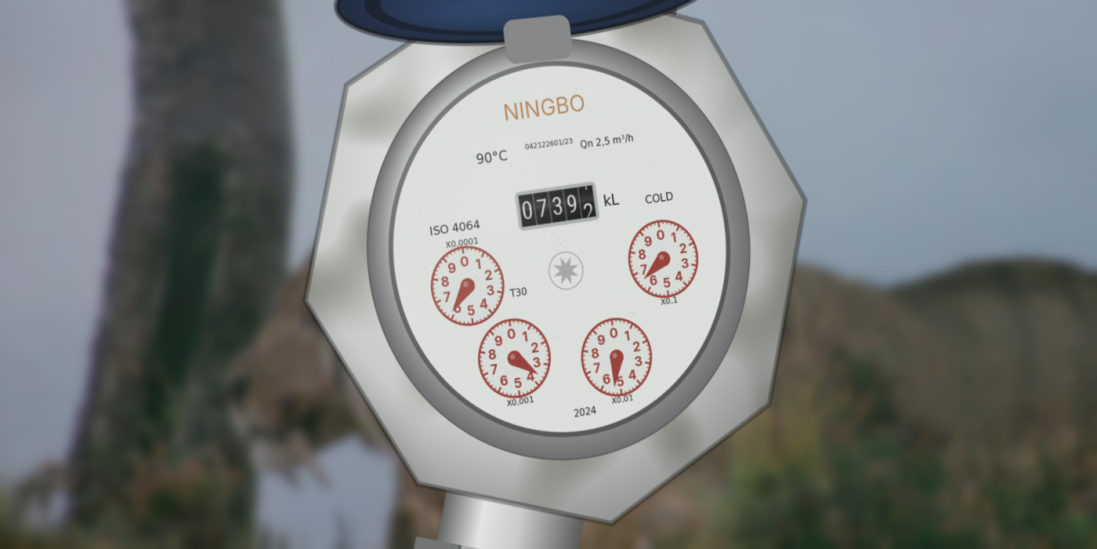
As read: 7391.6536
